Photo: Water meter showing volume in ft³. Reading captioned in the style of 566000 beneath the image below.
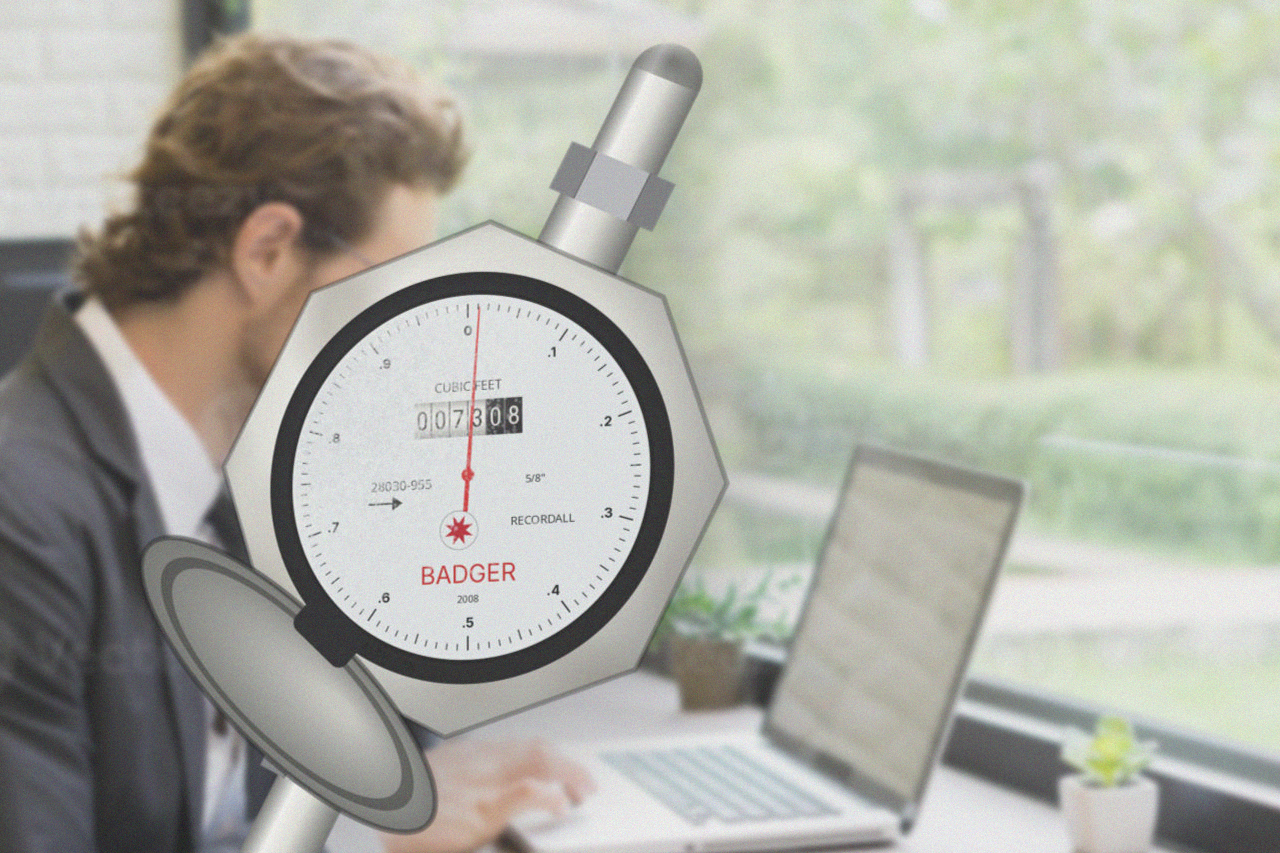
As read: 7308.01
